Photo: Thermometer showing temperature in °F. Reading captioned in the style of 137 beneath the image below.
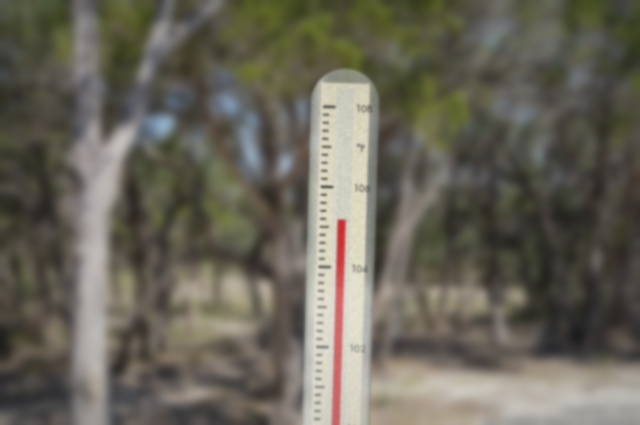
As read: 105.2
